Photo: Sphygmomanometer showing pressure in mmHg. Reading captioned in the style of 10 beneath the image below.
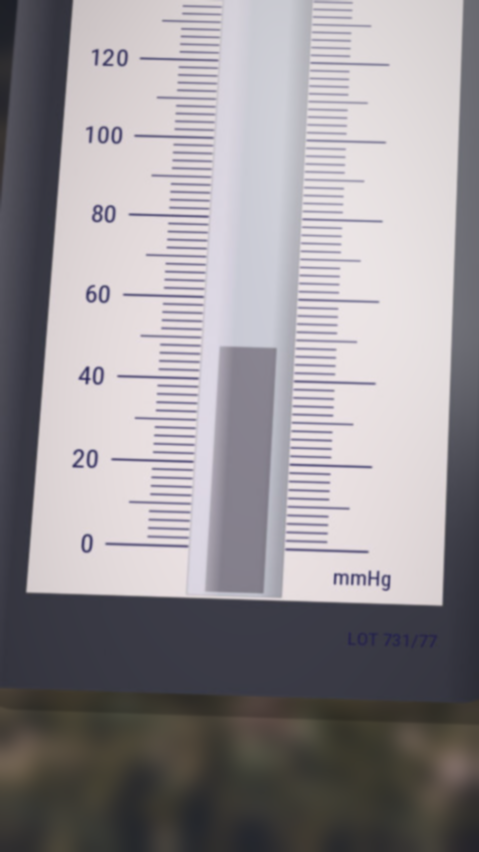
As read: 48
